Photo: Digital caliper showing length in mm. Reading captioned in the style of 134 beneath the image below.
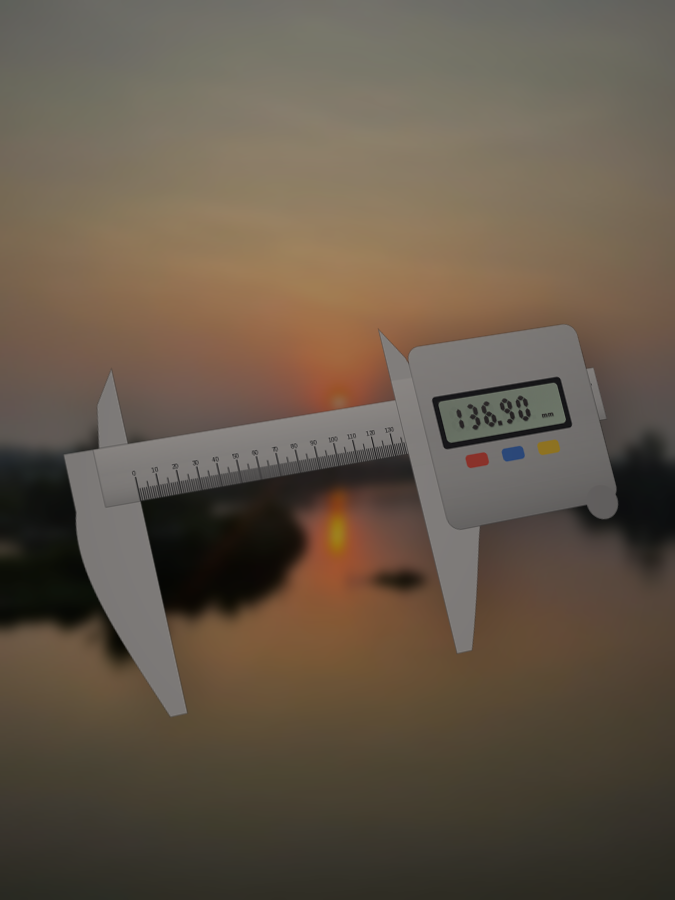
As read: 136.90
